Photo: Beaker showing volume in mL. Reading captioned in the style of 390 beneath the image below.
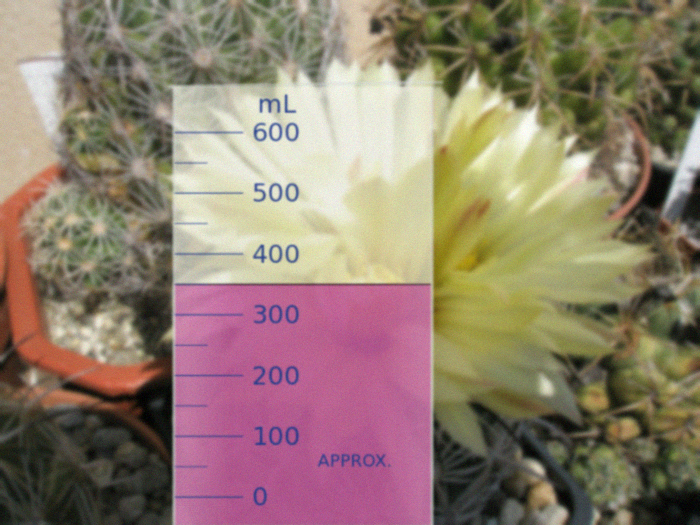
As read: 350
